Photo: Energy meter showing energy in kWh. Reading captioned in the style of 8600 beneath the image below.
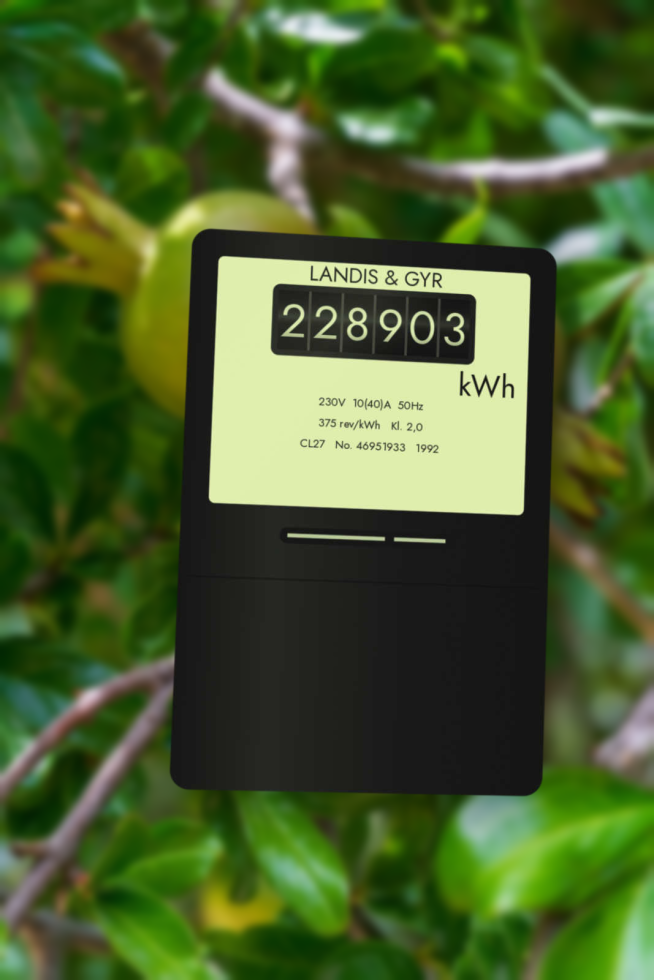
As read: 228903
